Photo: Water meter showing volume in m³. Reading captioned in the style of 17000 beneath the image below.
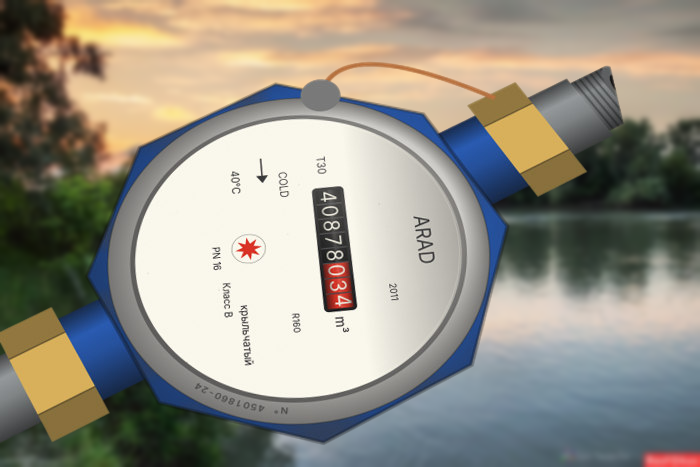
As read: 40878.034
